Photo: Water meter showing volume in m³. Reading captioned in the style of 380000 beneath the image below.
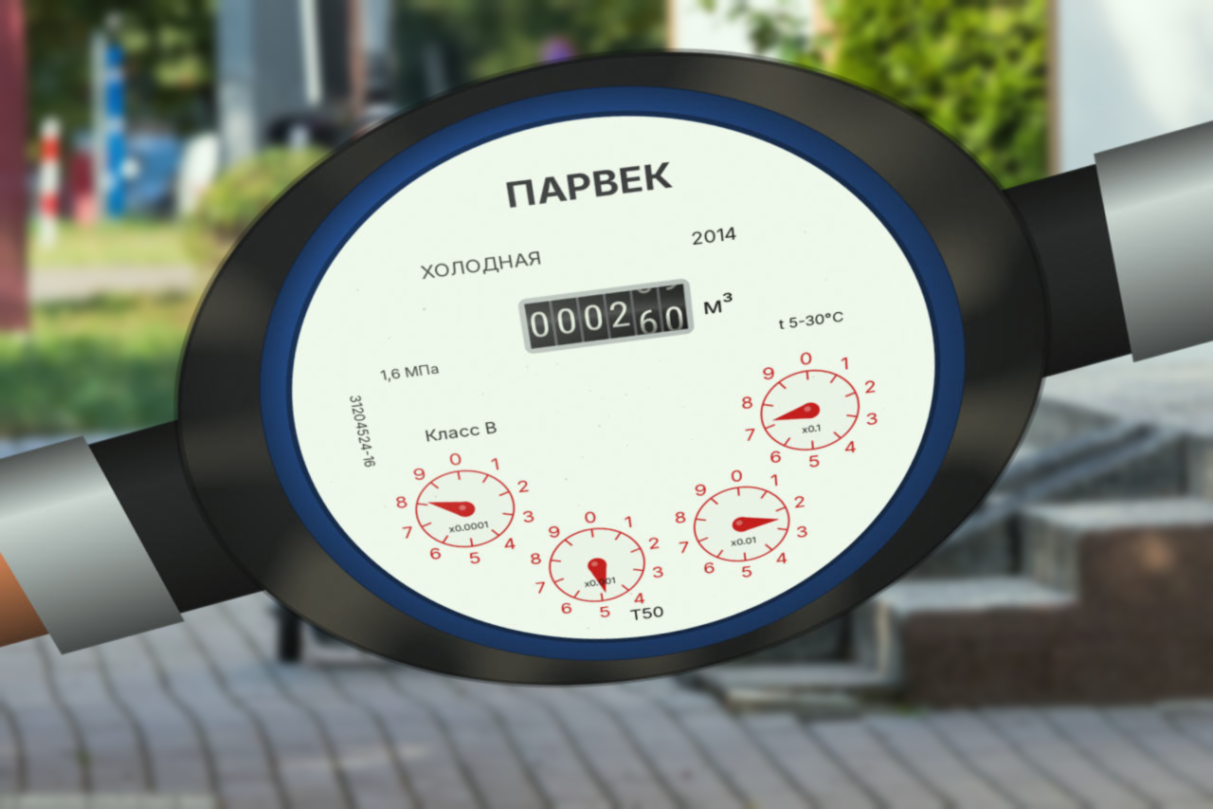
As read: 259.7248
